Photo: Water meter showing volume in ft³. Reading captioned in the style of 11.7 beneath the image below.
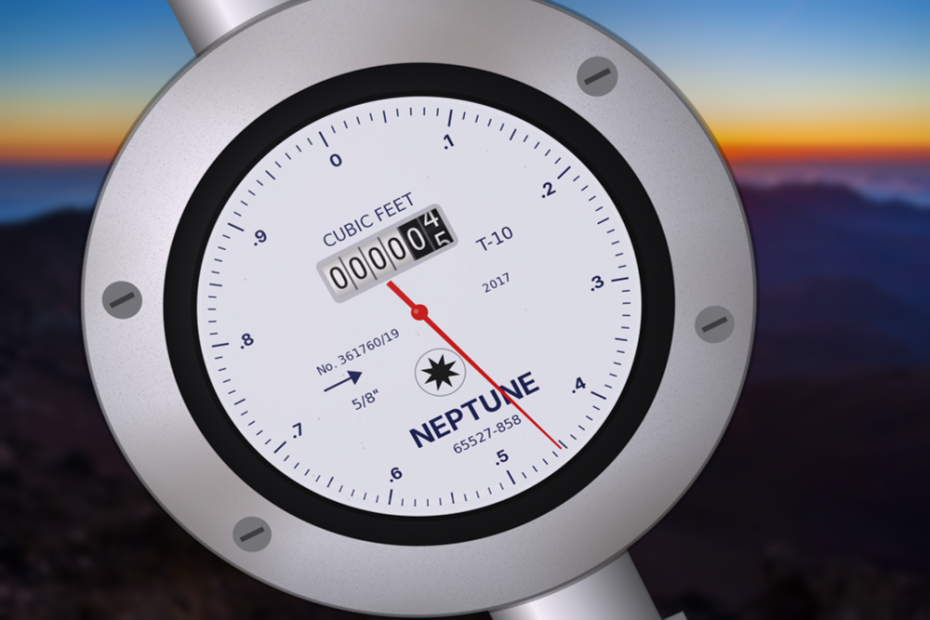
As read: 4.45
